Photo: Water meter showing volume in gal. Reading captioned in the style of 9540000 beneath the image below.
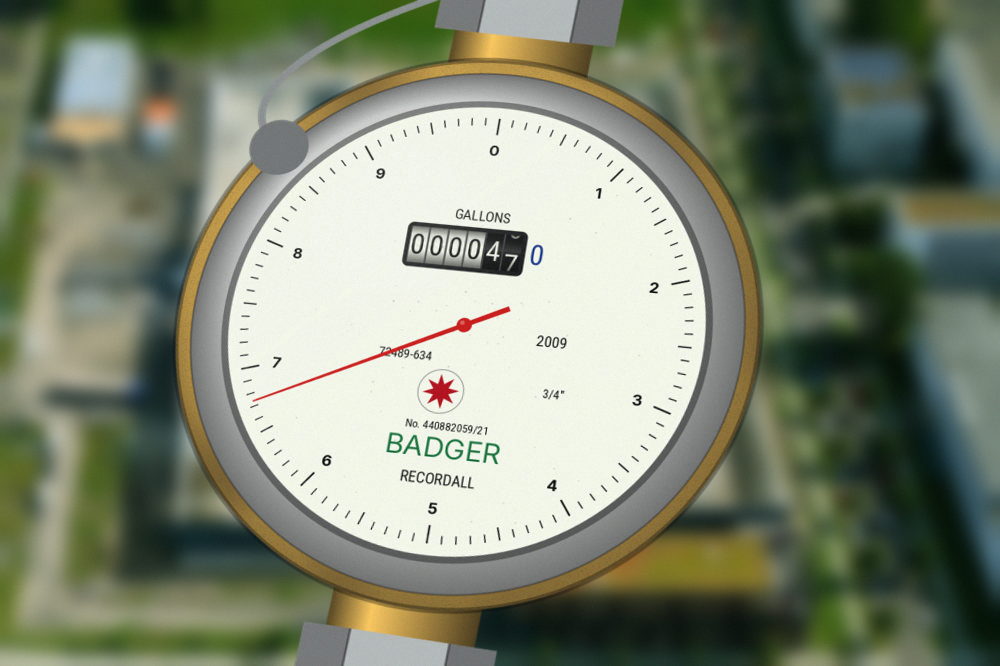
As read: 466.7
